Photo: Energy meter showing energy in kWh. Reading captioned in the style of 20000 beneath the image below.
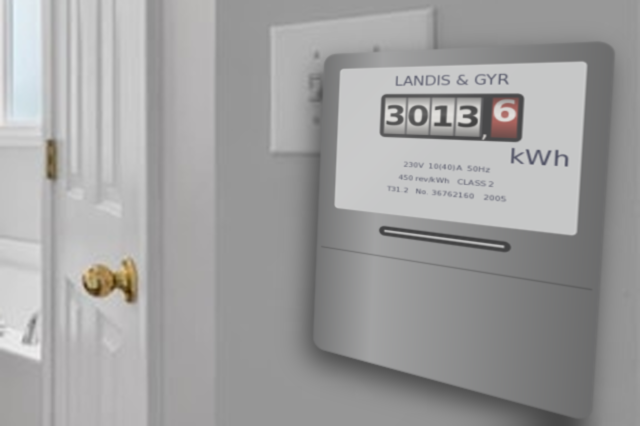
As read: 3013.6
